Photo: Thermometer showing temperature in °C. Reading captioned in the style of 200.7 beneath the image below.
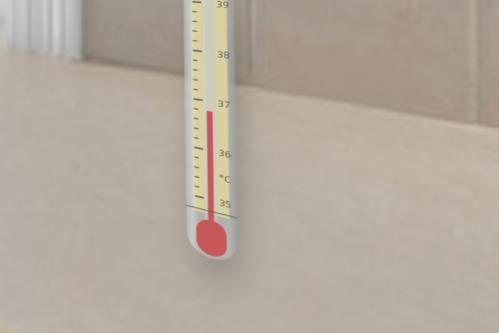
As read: 36.8
